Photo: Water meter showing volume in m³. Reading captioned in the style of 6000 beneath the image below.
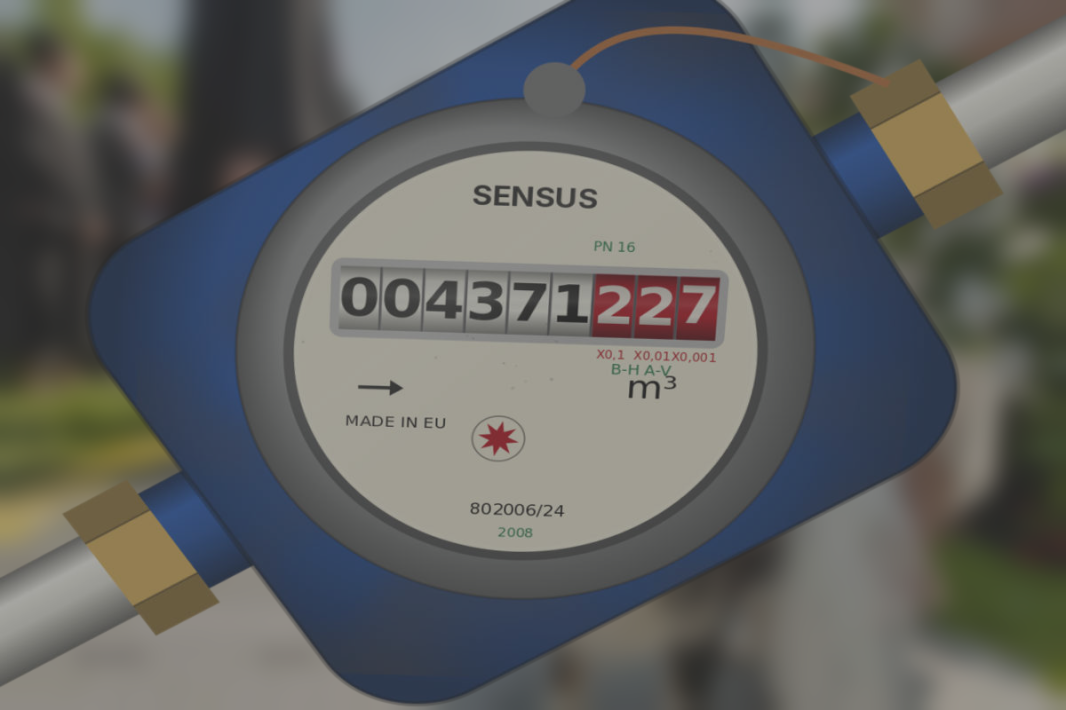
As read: 4371.227
